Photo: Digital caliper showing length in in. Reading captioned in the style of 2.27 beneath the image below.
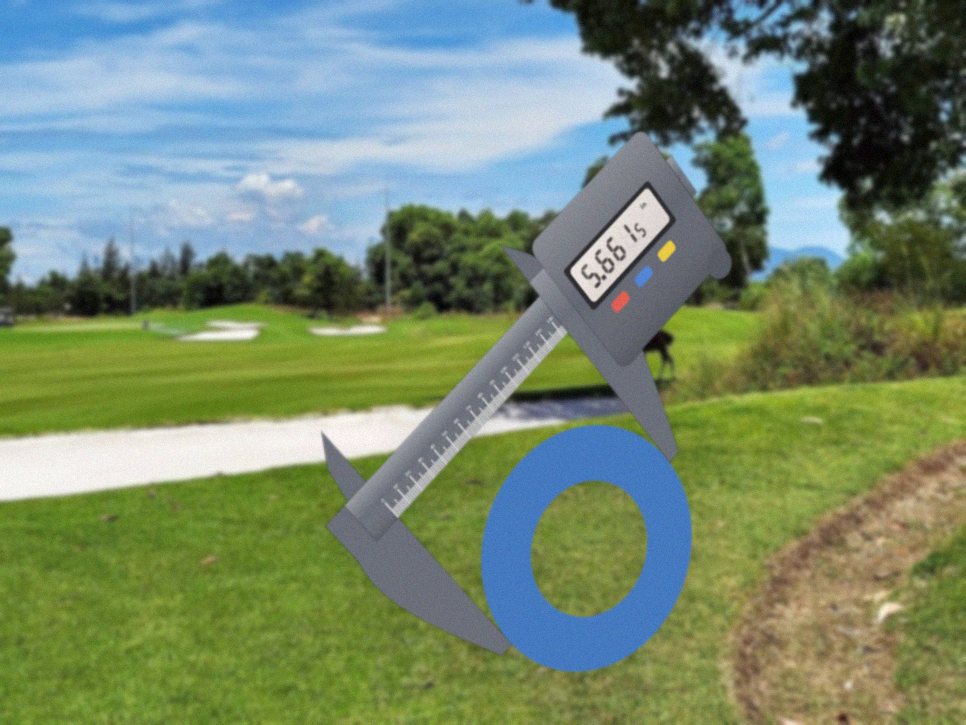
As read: 5.6615
